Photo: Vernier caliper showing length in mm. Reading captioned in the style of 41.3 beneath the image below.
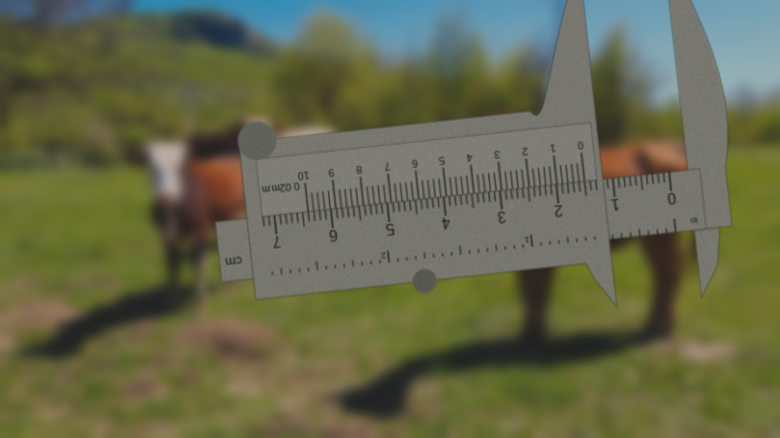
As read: 15.0
